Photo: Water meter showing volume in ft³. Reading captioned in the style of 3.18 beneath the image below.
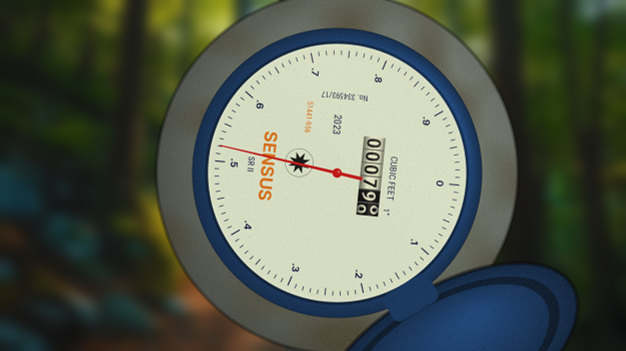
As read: 798.52
